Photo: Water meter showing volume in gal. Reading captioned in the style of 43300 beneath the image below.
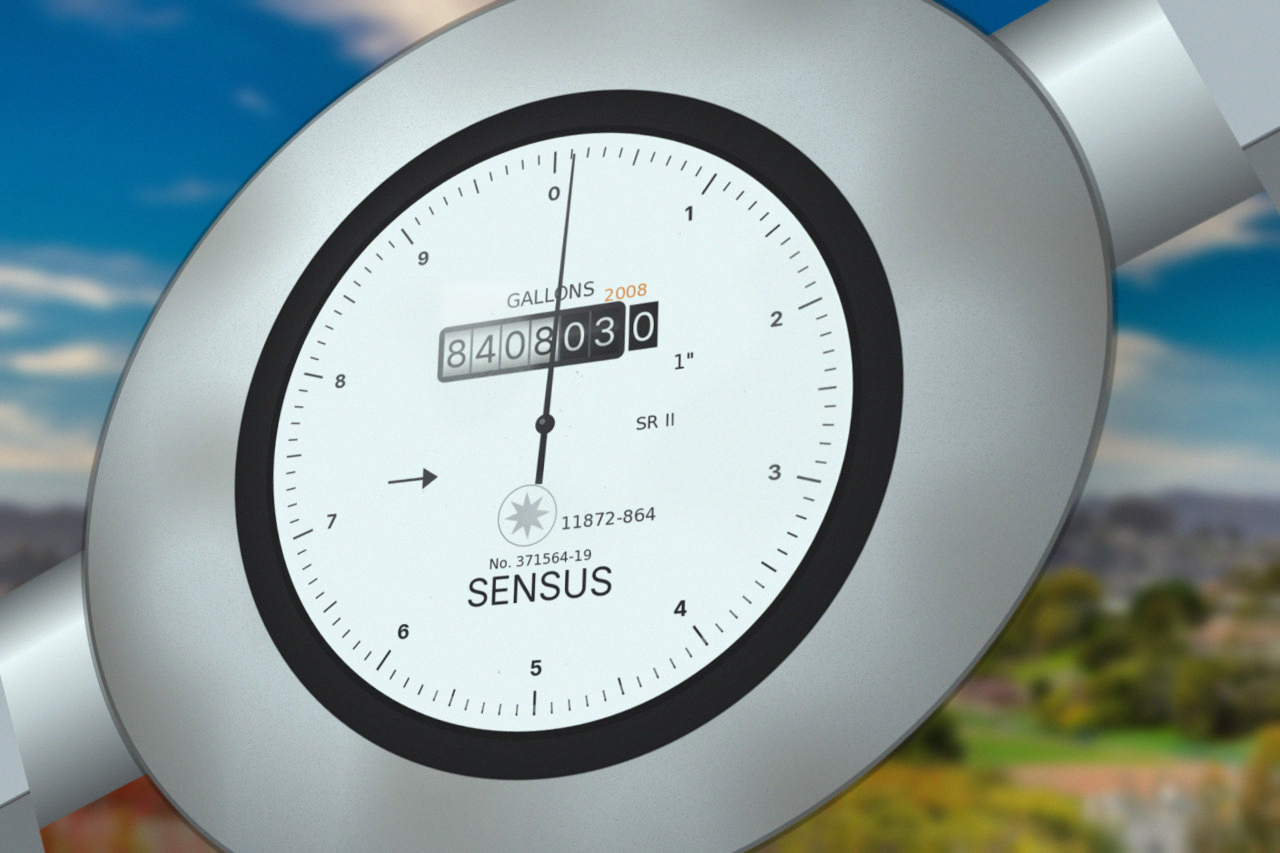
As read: 8408030.1
